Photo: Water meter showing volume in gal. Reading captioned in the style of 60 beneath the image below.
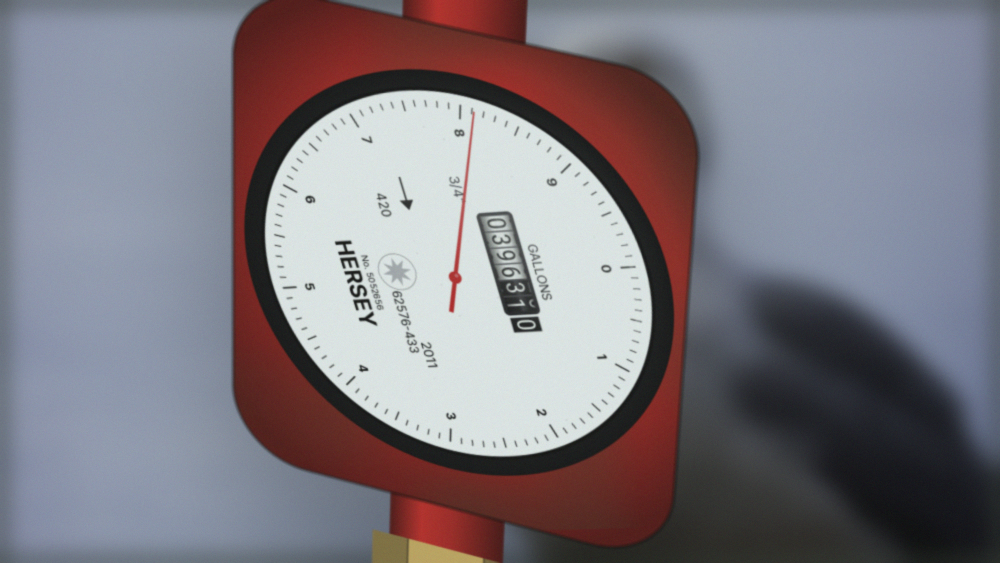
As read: 396308.1
